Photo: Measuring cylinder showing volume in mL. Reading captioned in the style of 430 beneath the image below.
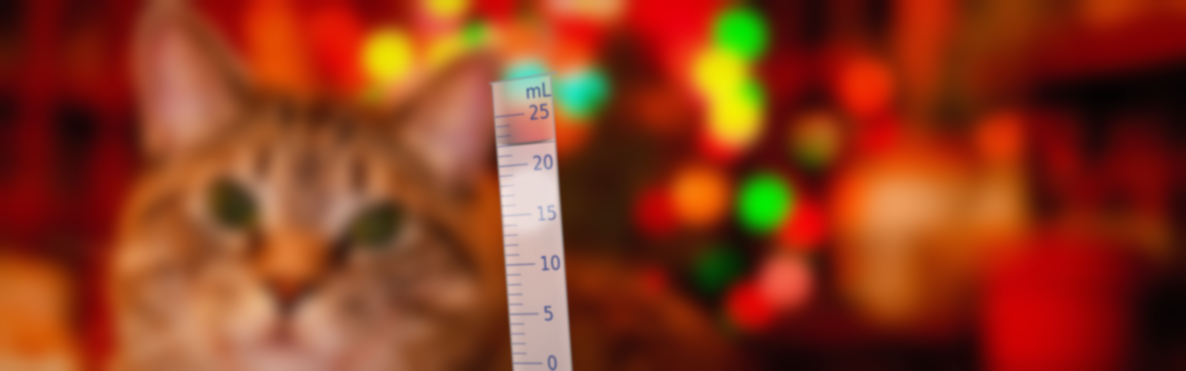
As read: 22
